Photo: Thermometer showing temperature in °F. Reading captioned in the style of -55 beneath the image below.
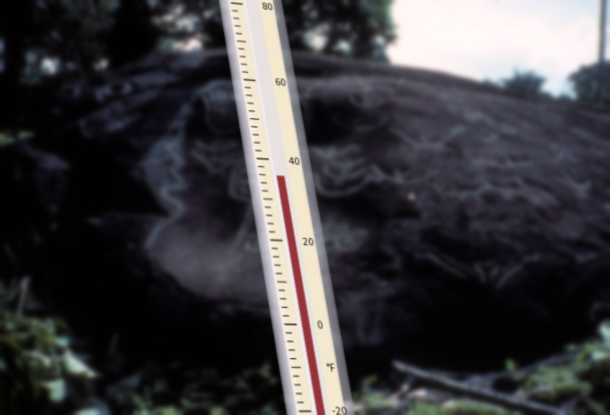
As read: 36
